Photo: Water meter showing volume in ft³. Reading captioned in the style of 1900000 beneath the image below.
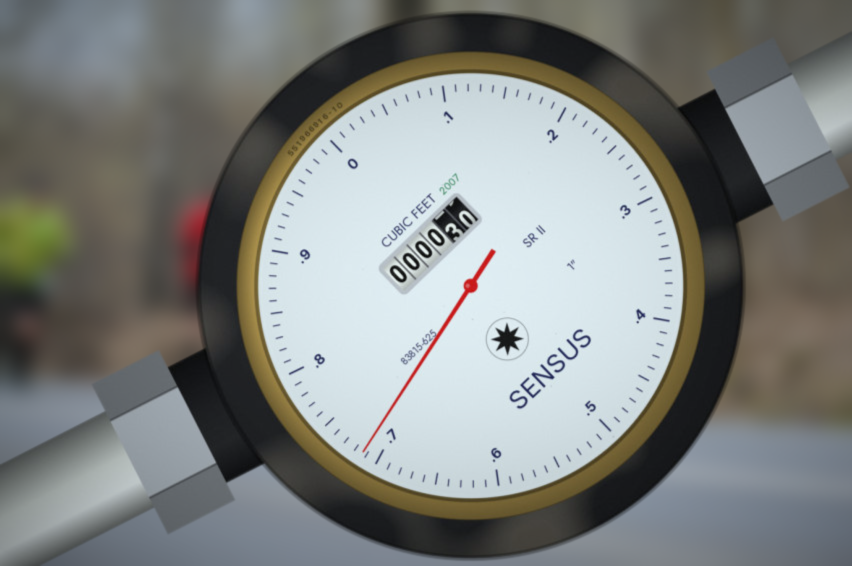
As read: 29.71
